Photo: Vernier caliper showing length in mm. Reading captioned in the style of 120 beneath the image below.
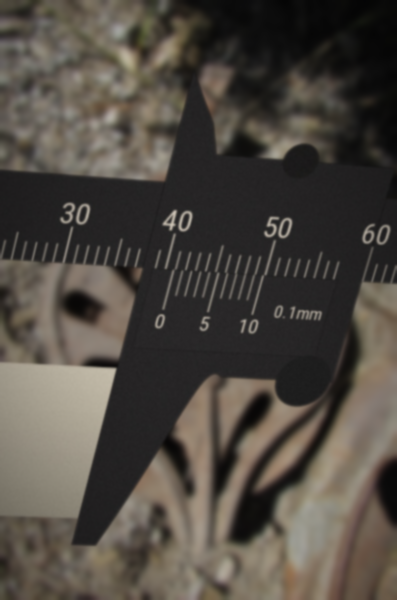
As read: 40.8
